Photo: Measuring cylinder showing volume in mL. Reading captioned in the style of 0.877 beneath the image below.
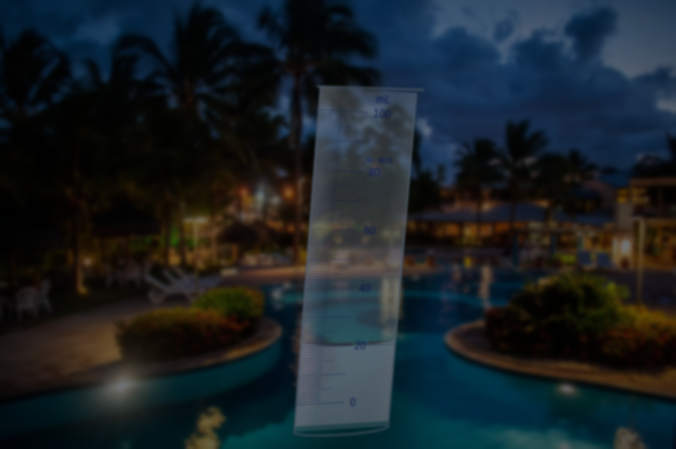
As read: 20
